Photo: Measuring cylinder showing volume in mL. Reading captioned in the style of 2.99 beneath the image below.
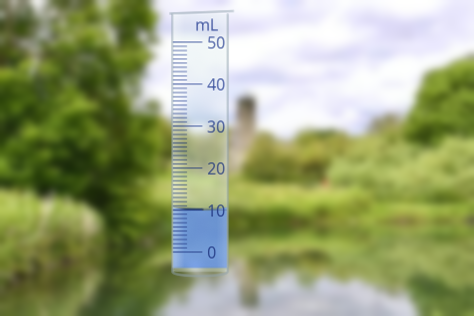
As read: 10
